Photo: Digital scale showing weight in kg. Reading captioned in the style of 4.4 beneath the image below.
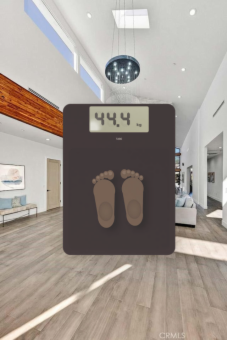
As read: 44.4
